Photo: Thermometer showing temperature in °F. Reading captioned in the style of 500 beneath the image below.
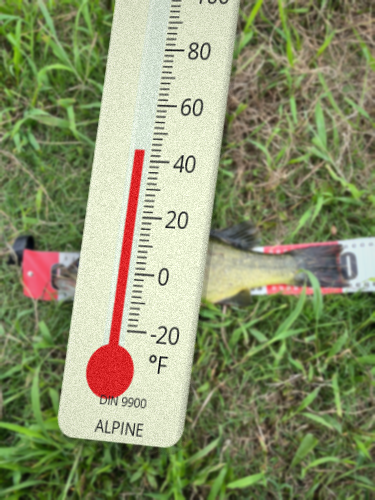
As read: 44
